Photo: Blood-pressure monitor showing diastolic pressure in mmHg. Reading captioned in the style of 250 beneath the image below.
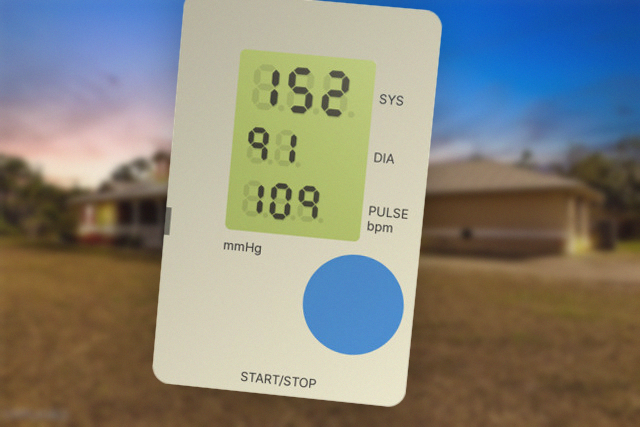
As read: 91
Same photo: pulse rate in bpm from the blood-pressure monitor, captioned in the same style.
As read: 109
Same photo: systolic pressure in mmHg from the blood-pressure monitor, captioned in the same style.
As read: 152
